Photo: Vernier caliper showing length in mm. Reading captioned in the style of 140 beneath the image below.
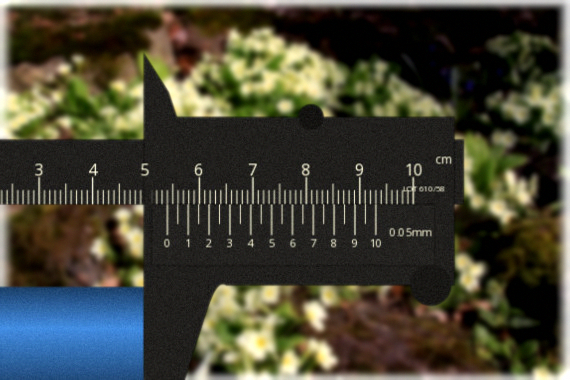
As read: 54.0
